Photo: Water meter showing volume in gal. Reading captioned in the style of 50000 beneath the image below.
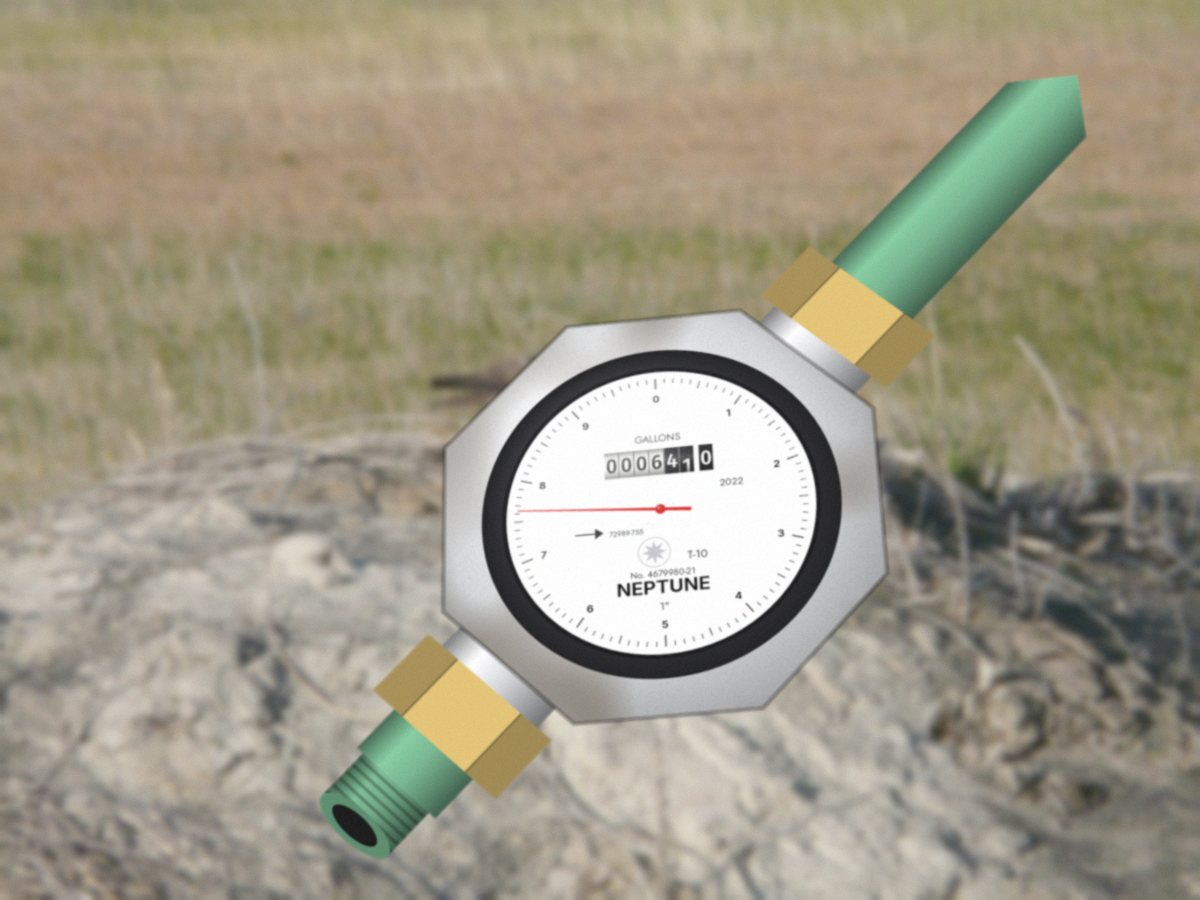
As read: 6407.6
